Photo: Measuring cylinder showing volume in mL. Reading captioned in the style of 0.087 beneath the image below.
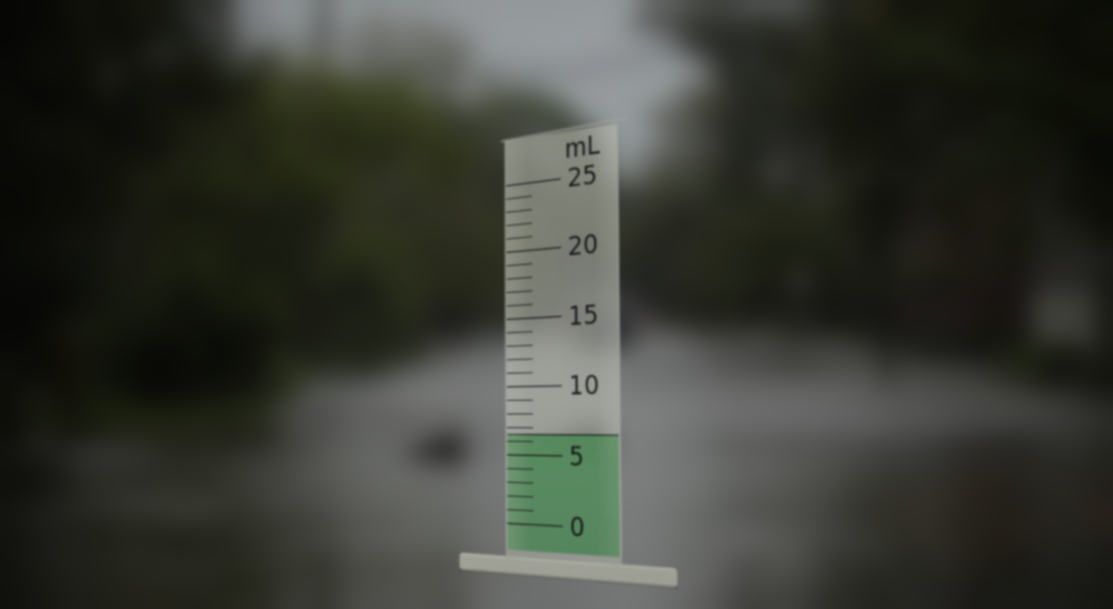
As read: 6.5
